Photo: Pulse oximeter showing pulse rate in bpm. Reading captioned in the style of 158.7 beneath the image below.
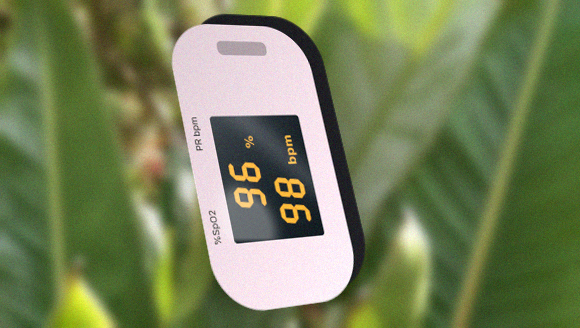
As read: 98
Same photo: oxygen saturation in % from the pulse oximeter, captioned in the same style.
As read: 96
